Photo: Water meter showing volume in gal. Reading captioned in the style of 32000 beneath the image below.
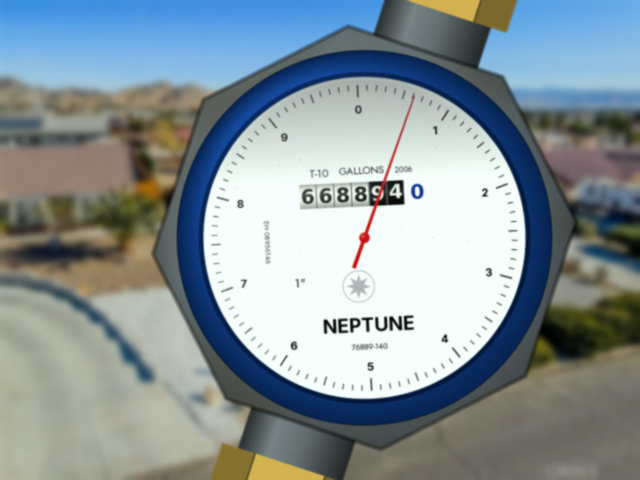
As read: 6688940.6
